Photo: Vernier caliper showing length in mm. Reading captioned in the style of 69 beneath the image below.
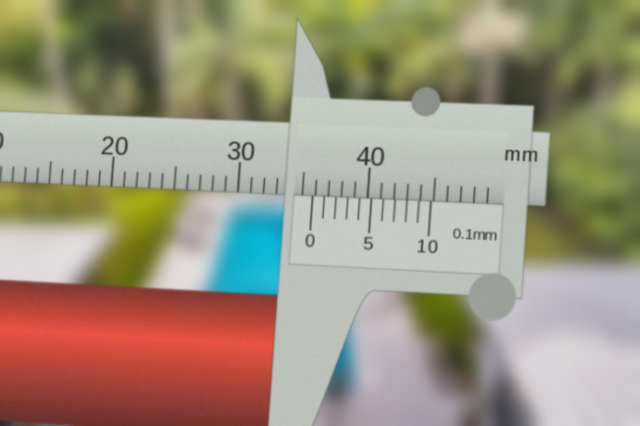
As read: 35.8
